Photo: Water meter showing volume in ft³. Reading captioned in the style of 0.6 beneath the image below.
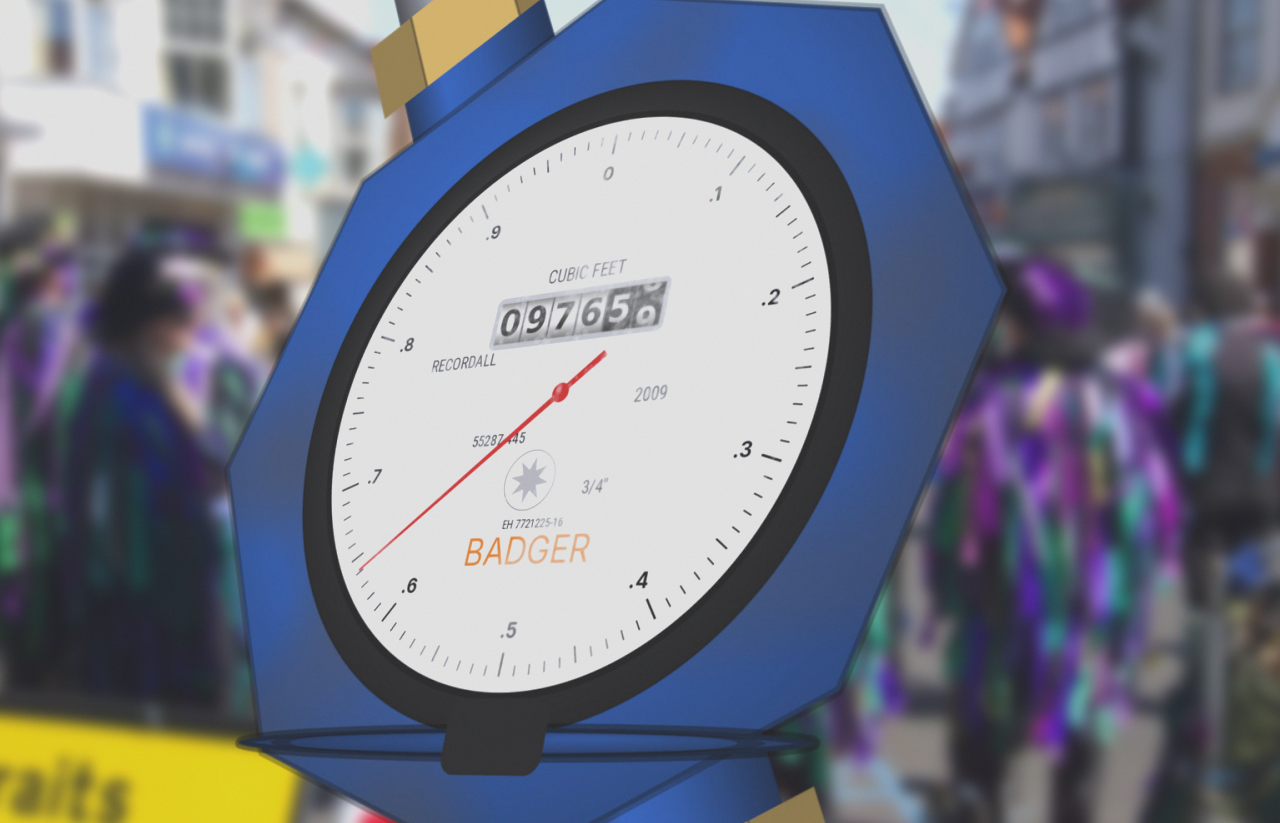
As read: 97658.64
